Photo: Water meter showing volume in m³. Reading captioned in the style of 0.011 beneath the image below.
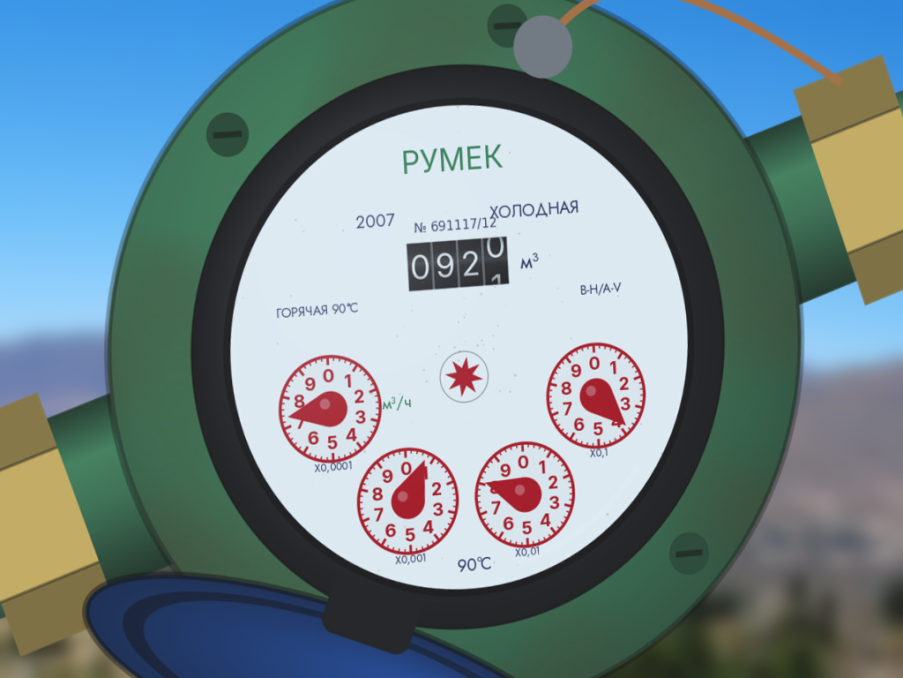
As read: 920.3807
